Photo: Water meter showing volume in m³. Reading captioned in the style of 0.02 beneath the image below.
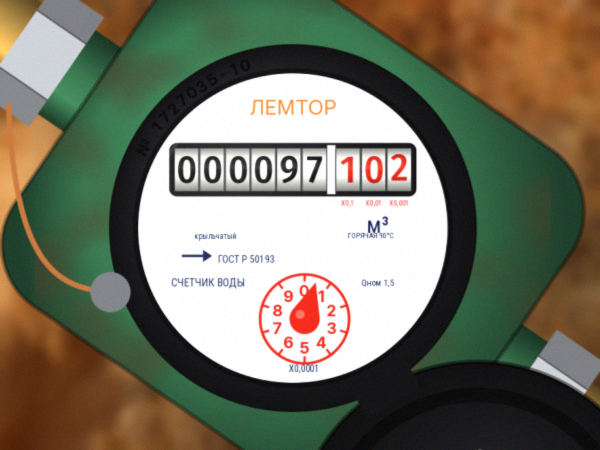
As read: 97.1020
